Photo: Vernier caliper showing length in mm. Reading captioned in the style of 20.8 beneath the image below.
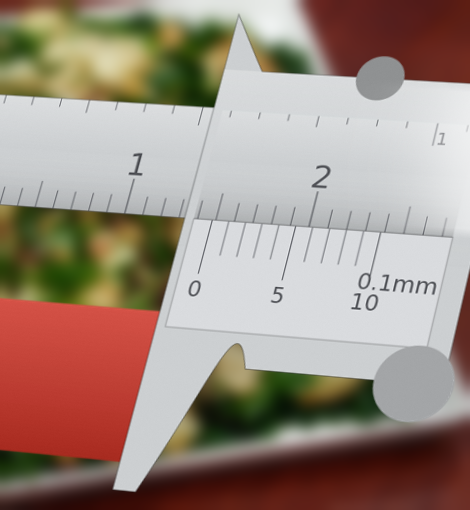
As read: 14.8
